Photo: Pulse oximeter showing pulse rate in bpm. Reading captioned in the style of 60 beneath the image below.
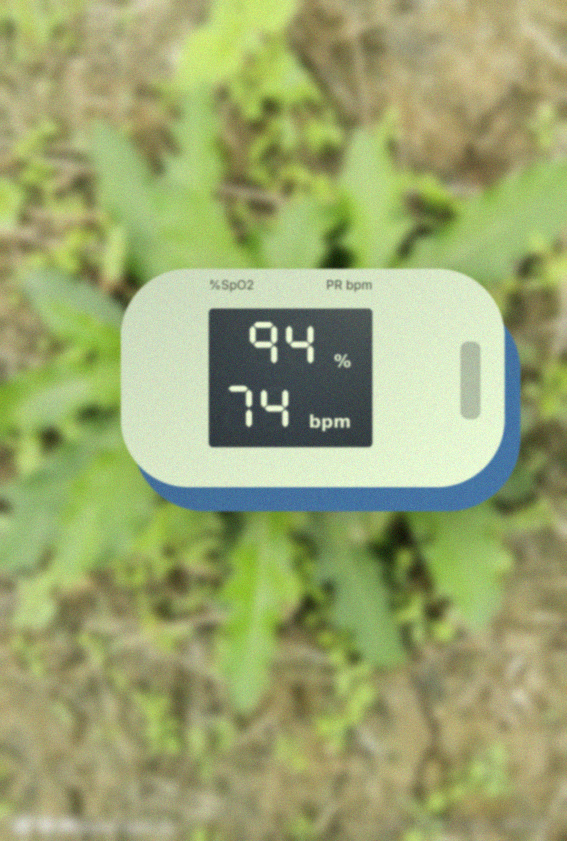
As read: 74
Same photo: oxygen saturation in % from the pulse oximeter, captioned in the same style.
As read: 94
